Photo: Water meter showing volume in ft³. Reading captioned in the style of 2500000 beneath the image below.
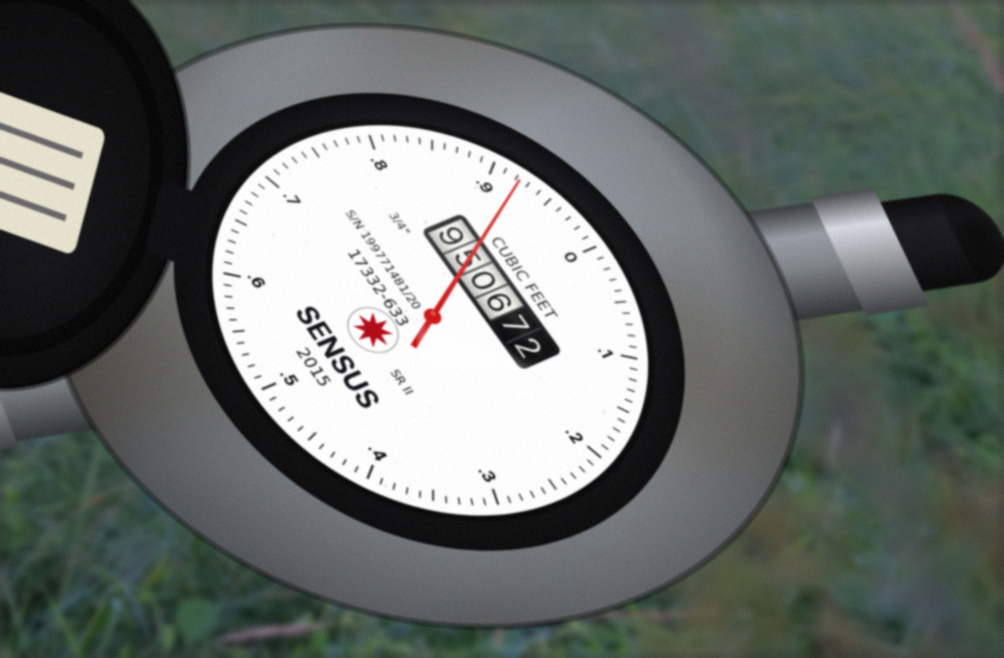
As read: 950671.92
